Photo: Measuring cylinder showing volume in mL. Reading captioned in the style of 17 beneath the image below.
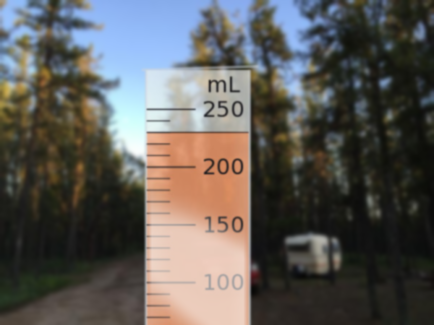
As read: 230
